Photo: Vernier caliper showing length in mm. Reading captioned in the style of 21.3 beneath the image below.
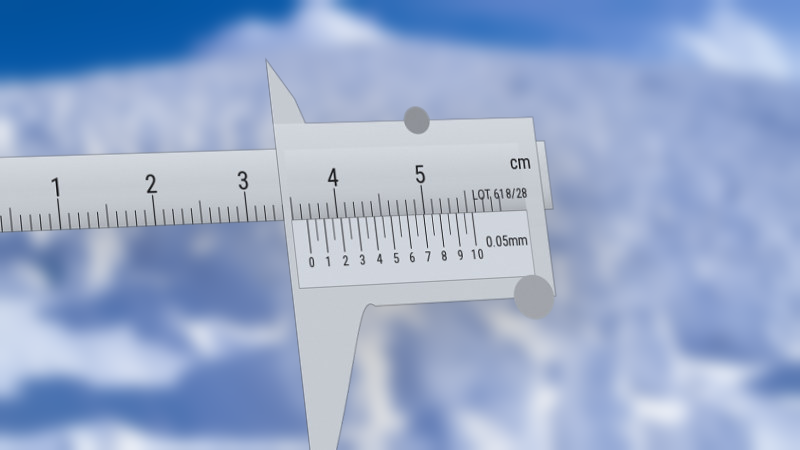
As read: 36.6
